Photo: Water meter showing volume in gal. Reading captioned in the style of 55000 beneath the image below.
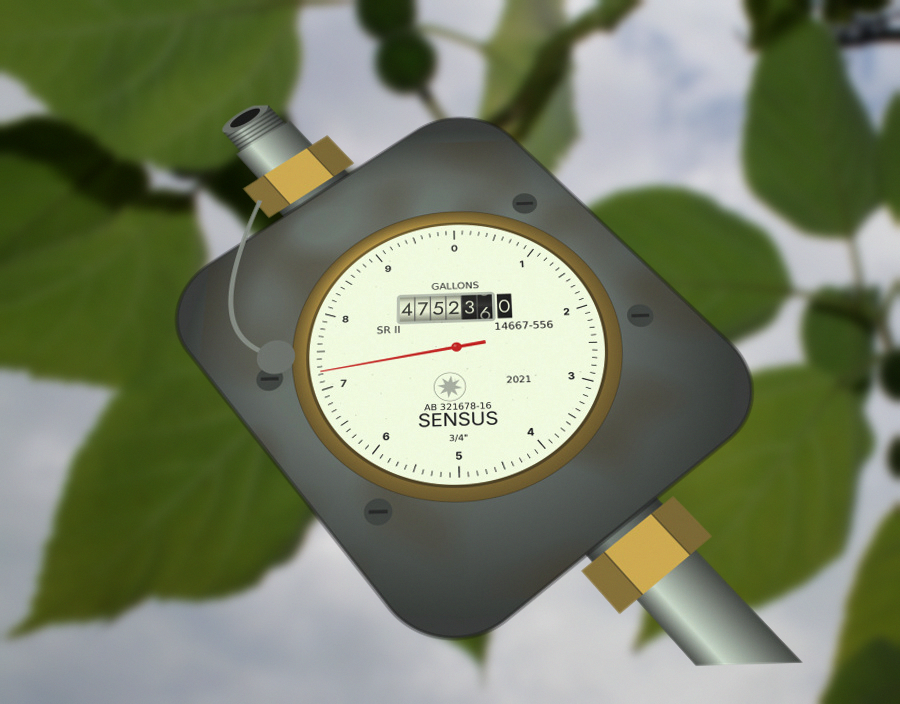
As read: 4752357.2
